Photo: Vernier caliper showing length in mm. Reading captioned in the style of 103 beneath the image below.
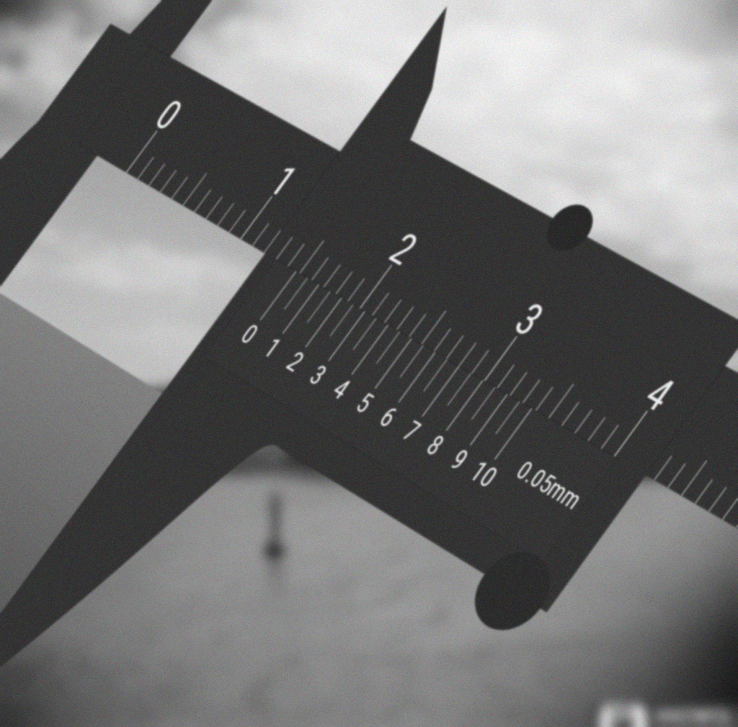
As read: 14.7
